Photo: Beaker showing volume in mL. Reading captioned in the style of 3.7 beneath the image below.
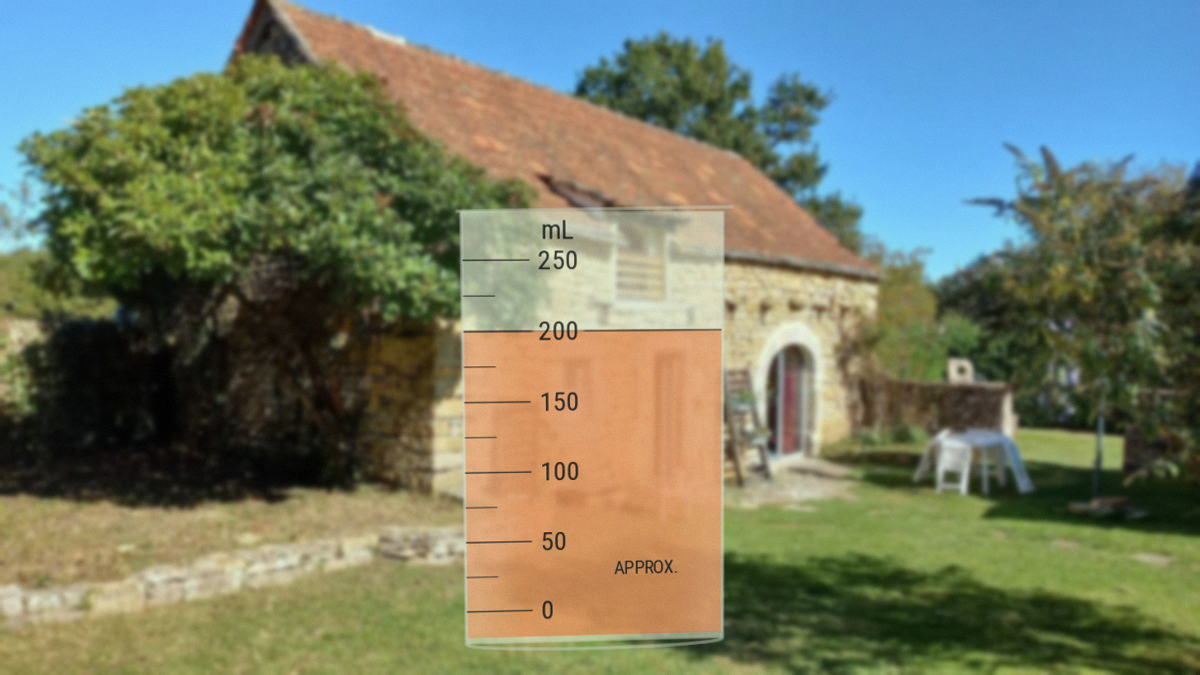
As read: 200
